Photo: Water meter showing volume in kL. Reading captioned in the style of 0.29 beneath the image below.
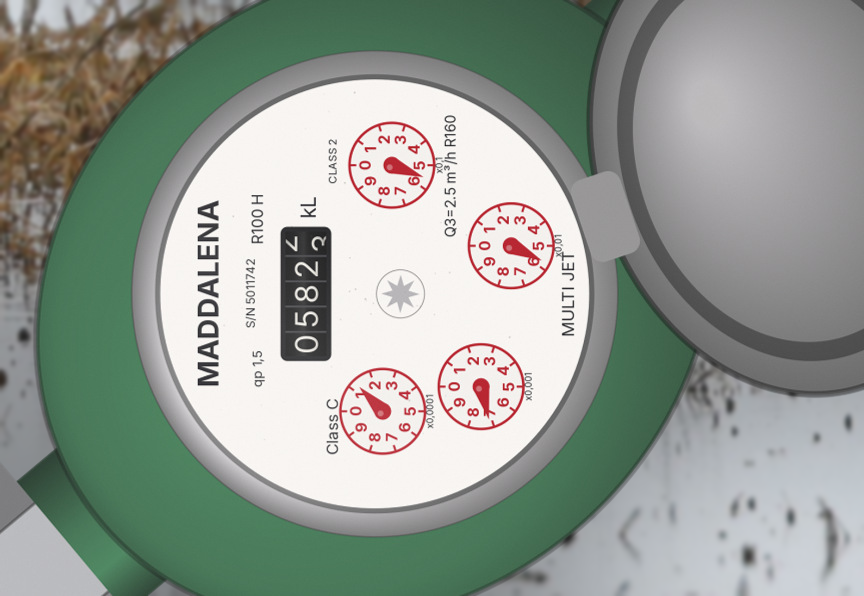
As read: 5822.5571
